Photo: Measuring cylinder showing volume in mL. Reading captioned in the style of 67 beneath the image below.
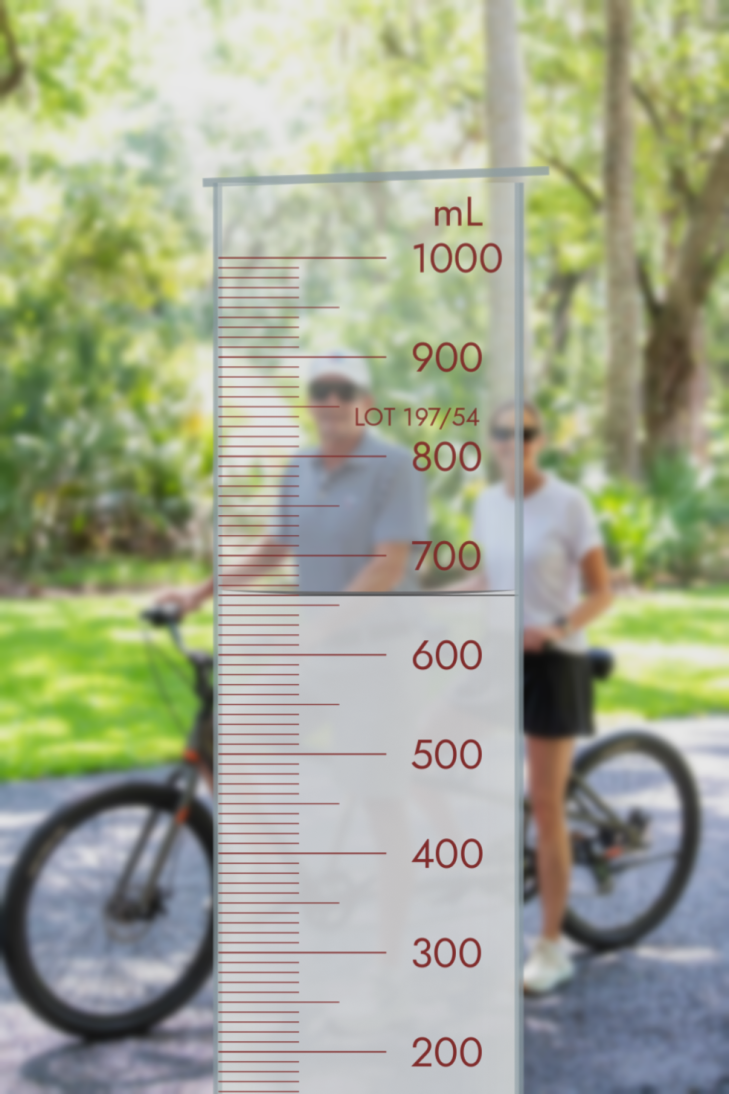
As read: 660
